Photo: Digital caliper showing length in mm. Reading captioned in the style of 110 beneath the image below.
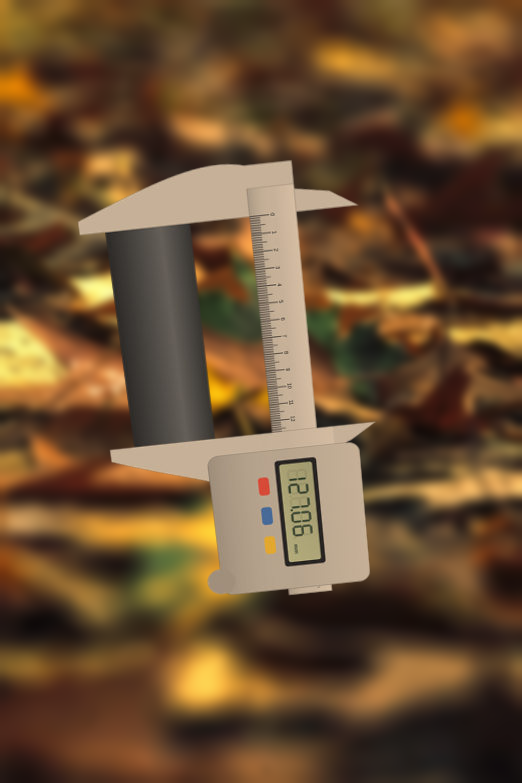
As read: 127.06
